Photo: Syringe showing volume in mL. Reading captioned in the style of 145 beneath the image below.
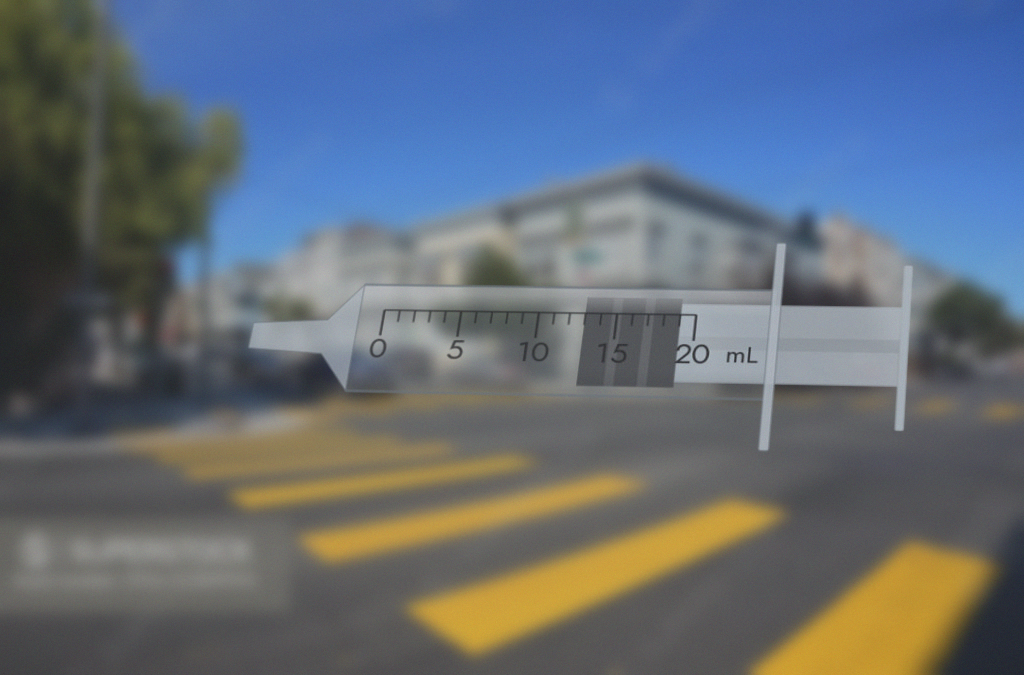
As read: 13
